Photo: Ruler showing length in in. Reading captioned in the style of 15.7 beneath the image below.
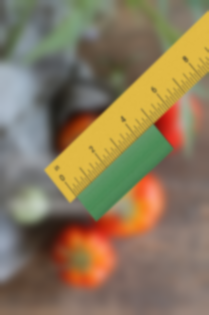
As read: 5
